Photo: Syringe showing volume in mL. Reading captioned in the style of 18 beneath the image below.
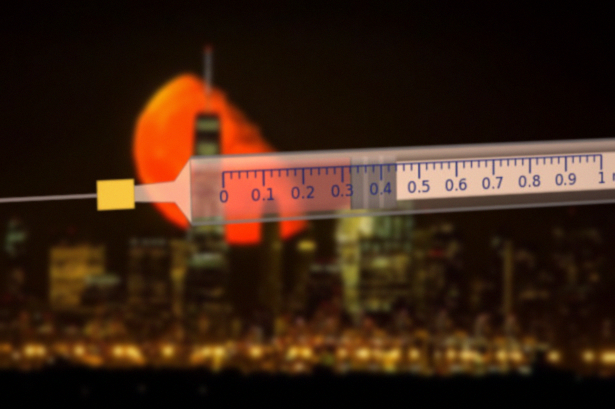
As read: 0.32
